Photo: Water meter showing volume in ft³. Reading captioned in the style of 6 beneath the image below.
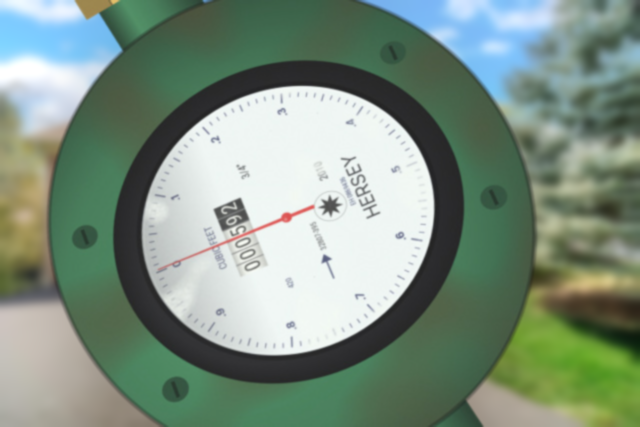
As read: 592.00
